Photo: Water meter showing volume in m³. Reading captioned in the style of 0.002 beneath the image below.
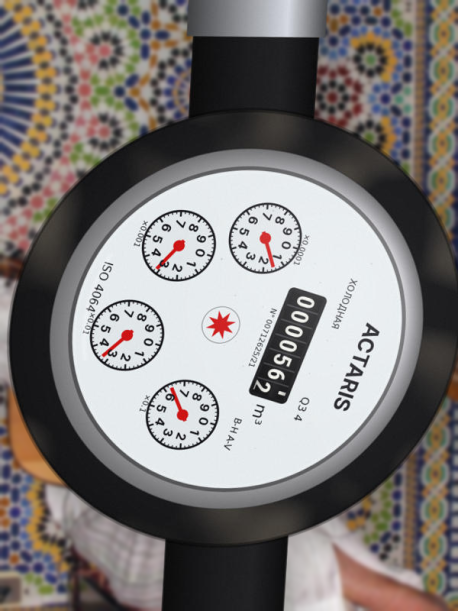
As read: 561.6331
